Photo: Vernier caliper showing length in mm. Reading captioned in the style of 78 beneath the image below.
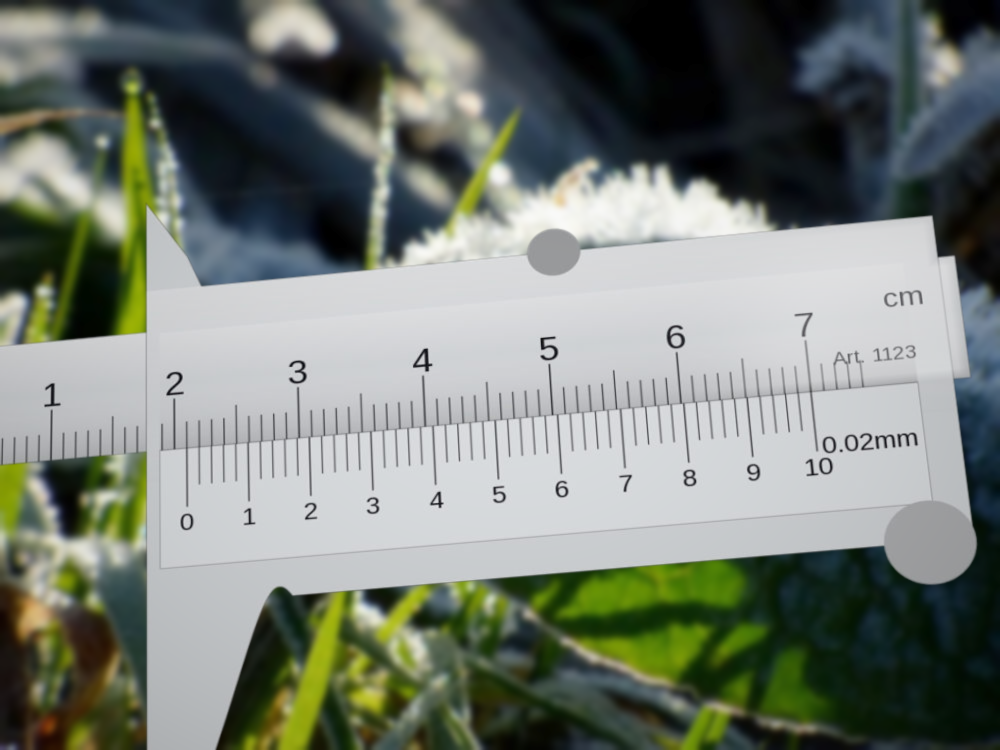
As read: 21.0
